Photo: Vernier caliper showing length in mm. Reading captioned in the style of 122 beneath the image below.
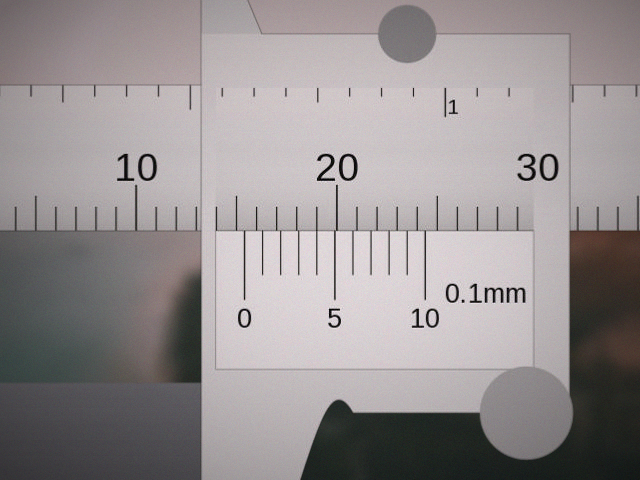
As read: 15.4
